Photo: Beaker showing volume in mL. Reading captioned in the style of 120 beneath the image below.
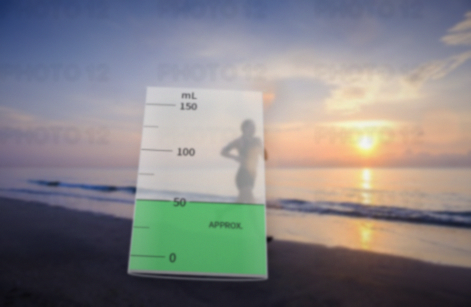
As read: 50
